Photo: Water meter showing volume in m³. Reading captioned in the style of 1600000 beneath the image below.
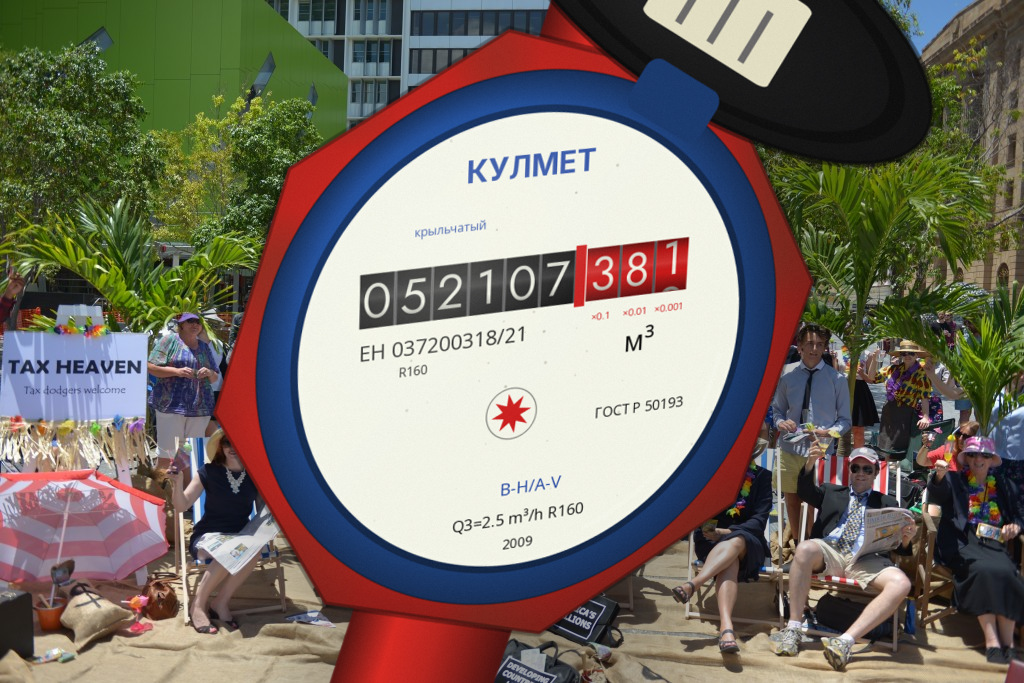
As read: 52107.381
